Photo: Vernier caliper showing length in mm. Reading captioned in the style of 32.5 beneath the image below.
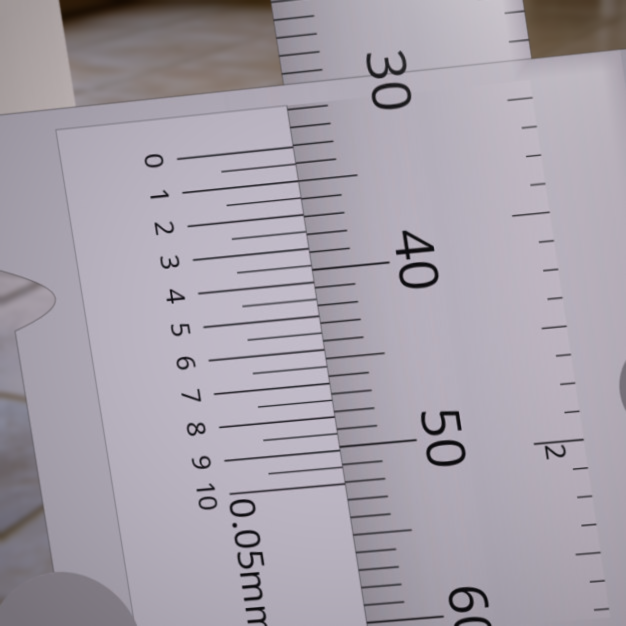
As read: 33.1
